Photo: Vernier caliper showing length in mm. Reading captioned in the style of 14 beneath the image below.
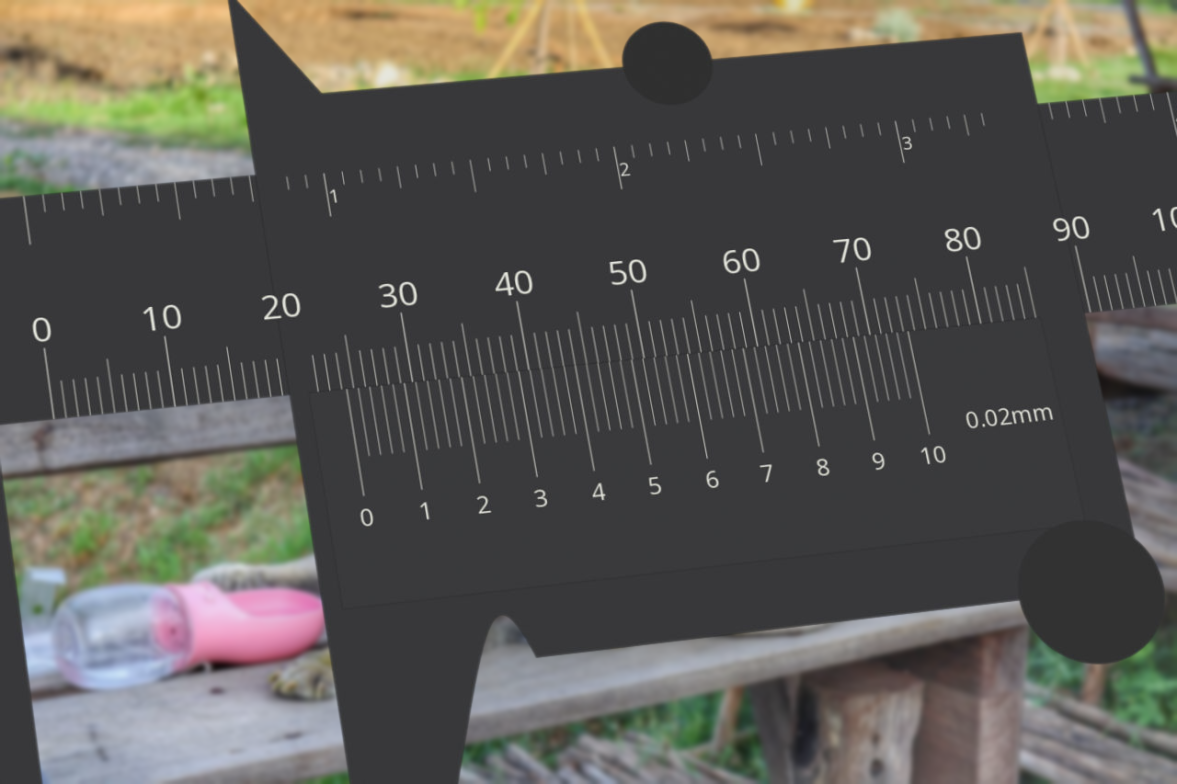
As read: 24.4
